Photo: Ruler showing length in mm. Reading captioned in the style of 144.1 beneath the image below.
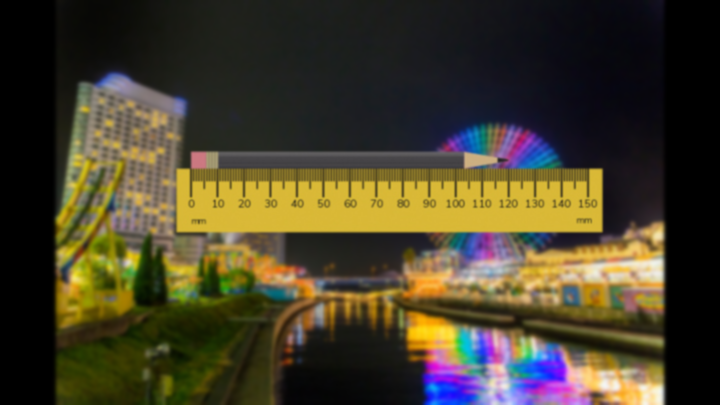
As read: 120
